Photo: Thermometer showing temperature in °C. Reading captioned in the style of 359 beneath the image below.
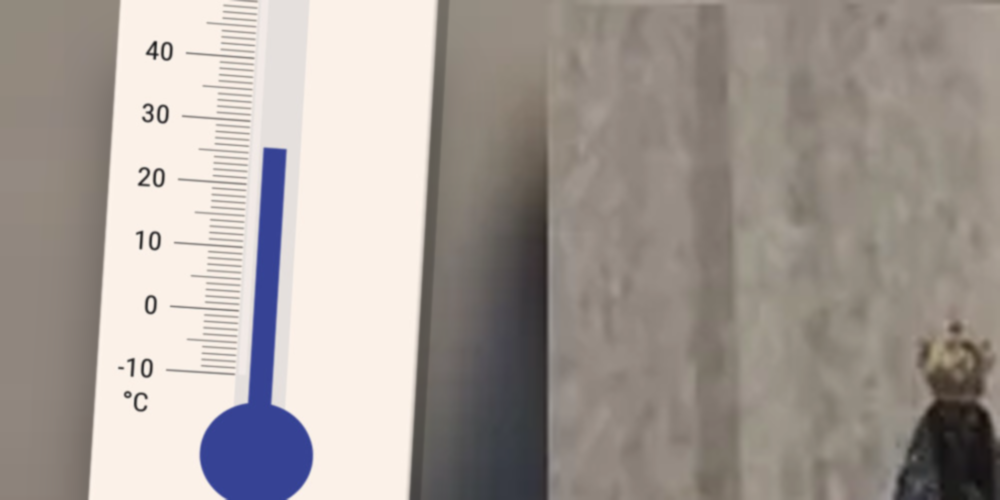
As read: 26
